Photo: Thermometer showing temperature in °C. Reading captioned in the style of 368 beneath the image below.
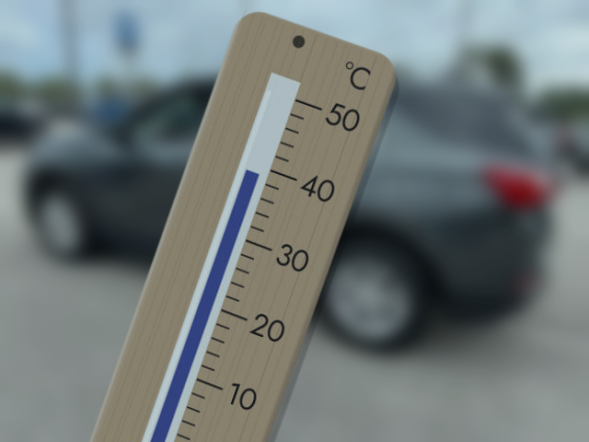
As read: 39
